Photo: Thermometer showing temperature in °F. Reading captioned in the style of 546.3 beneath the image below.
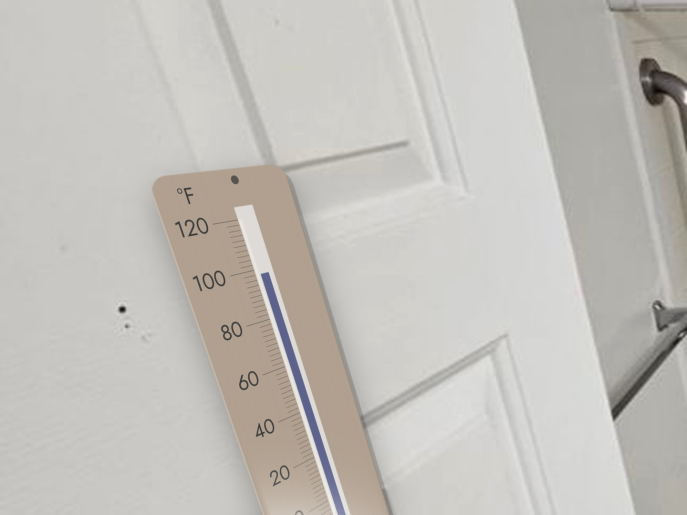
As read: 98
